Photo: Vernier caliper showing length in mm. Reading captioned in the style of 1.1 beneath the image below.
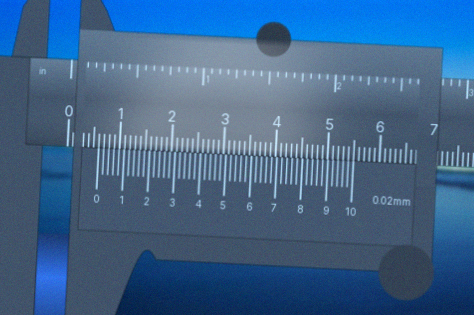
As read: 6.0
